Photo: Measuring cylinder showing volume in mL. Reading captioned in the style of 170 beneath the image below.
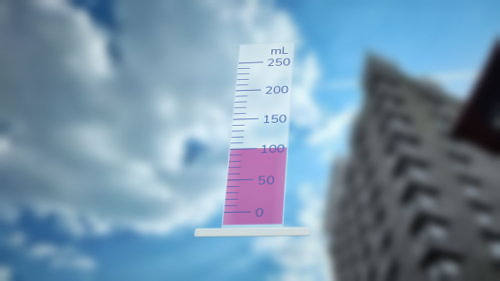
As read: 100
